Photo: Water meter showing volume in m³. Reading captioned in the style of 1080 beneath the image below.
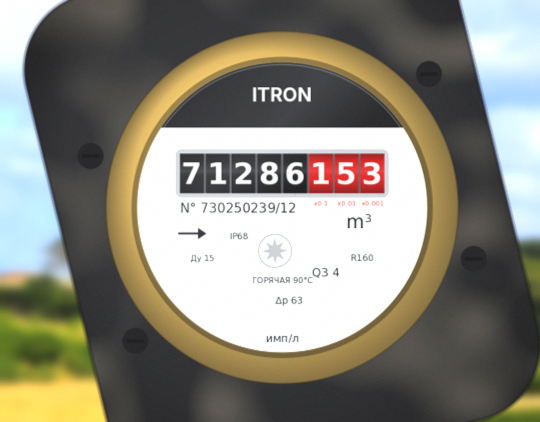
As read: 71286.153
